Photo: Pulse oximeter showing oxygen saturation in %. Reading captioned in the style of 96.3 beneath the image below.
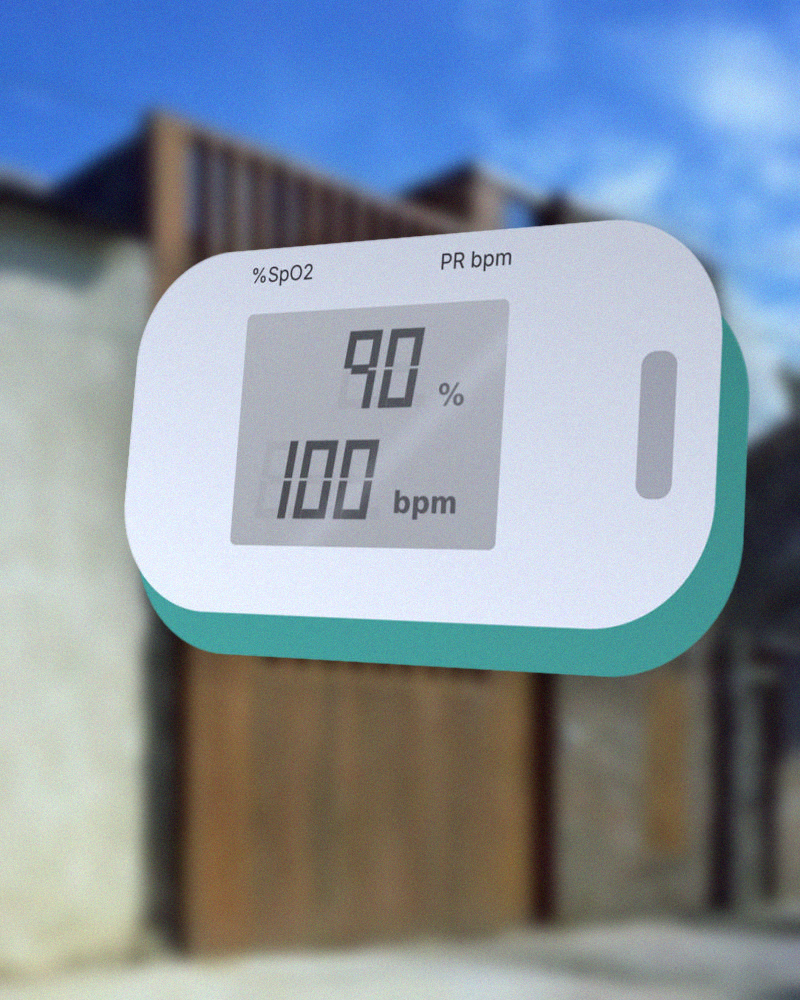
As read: 90
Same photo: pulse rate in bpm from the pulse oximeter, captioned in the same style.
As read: 100
